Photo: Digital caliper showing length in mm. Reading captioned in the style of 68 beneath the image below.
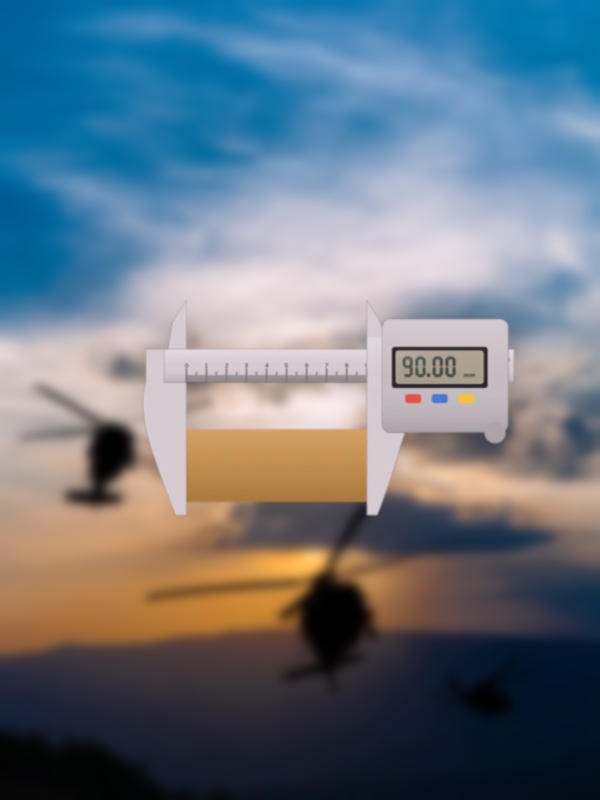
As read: 90.00
